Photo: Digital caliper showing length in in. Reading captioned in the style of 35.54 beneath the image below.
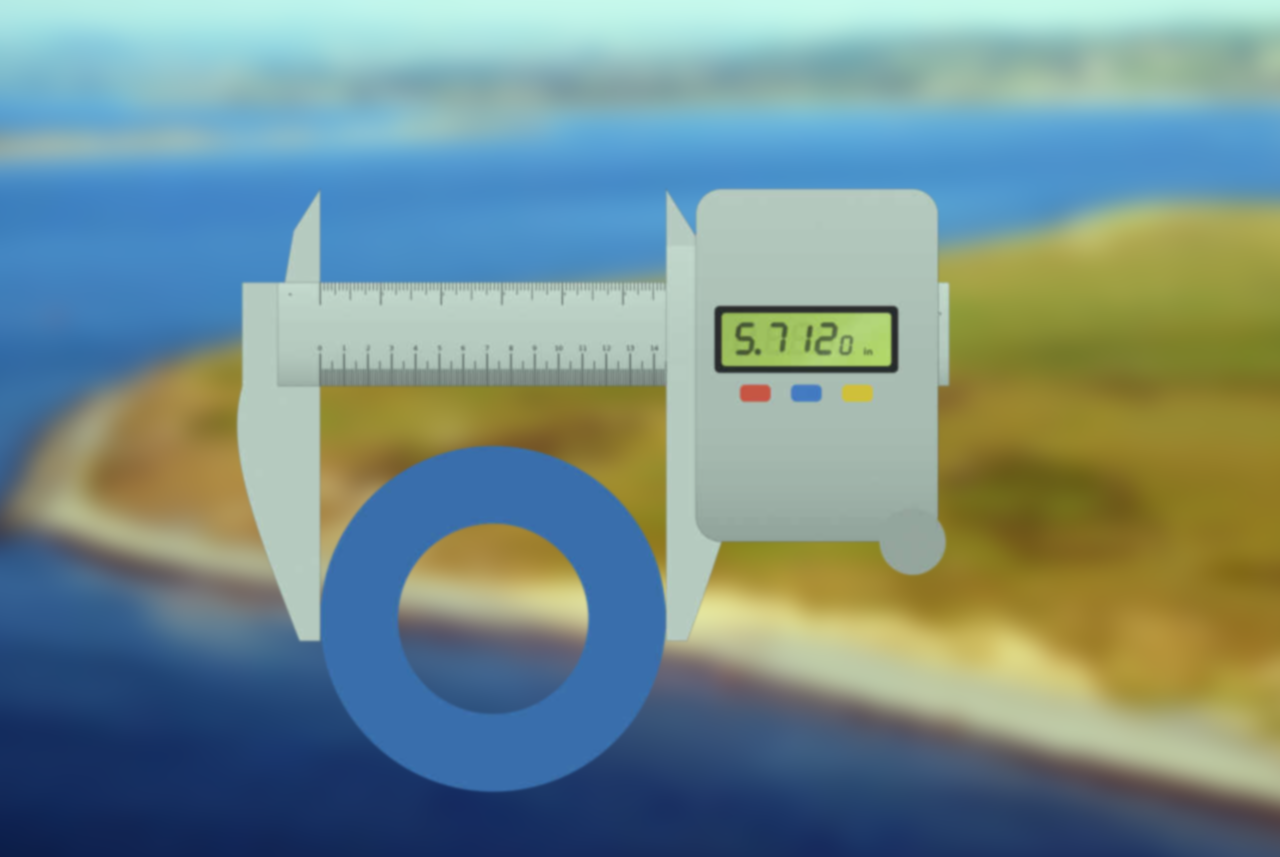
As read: 5.7120
